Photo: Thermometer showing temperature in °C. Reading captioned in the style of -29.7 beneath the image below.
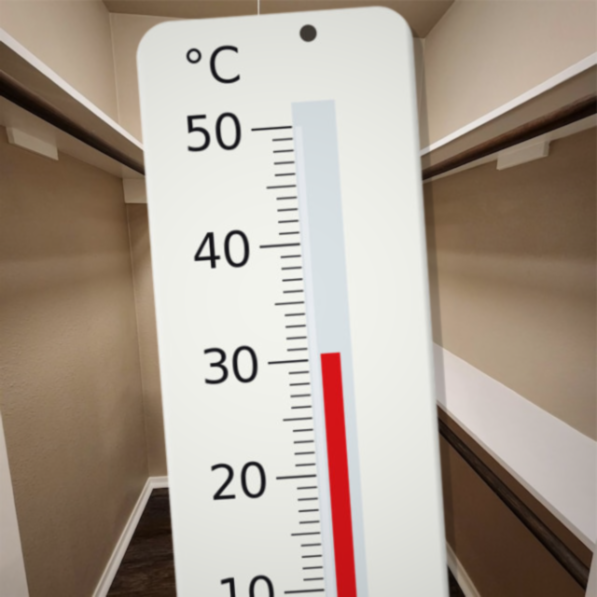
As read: 30.5
